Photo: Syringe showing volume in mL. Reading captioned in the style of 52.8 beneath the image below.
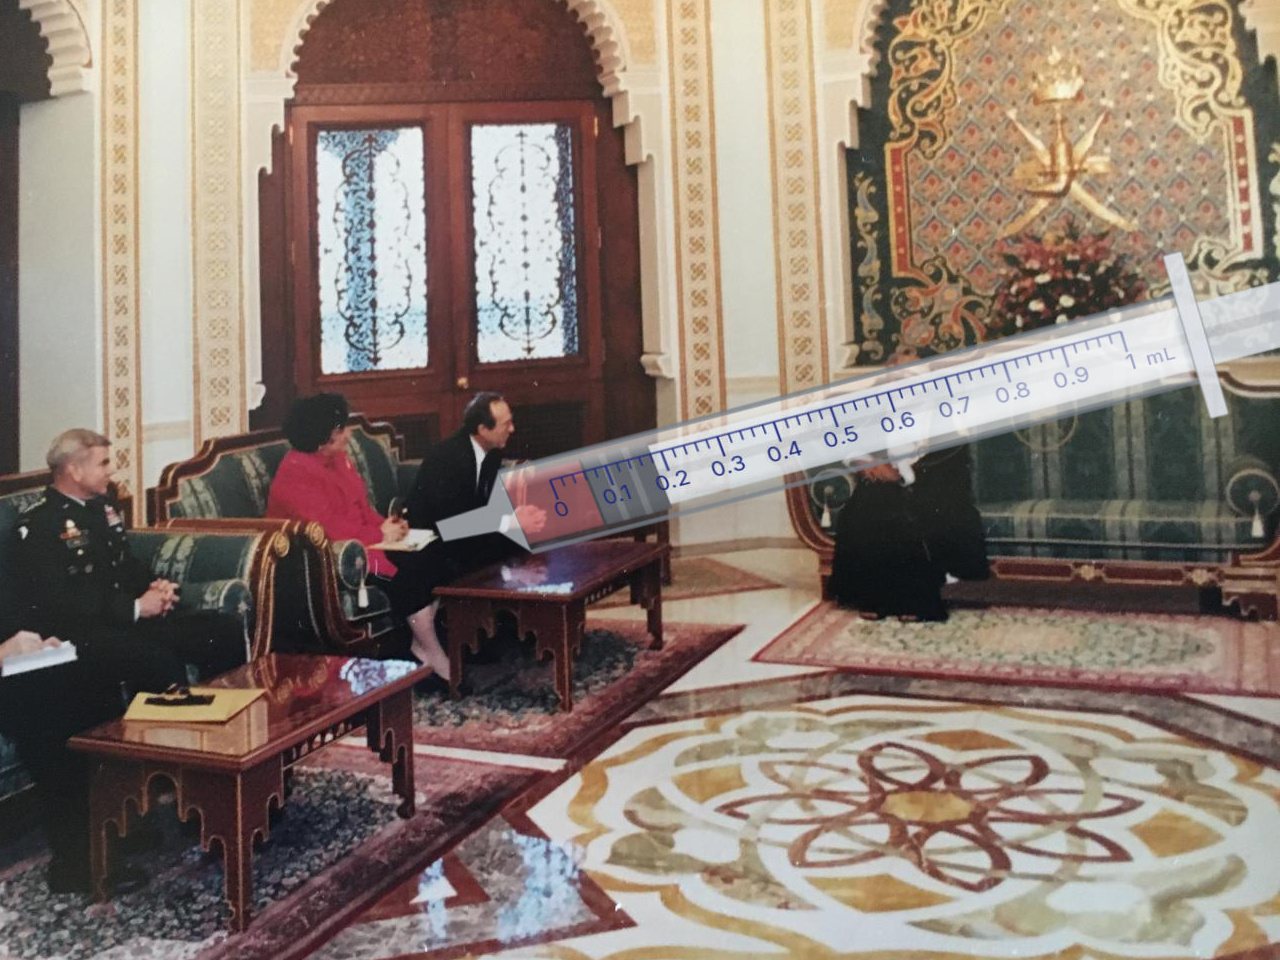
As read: 0.06
